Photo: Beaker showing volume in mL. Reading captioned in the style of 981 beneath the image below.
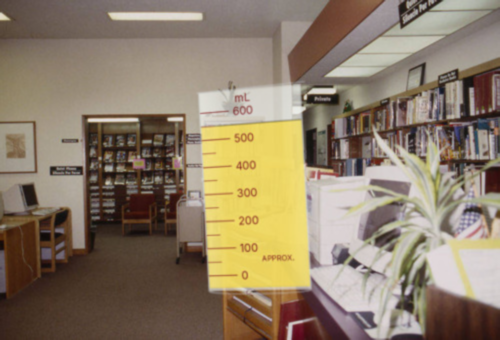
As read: 550
